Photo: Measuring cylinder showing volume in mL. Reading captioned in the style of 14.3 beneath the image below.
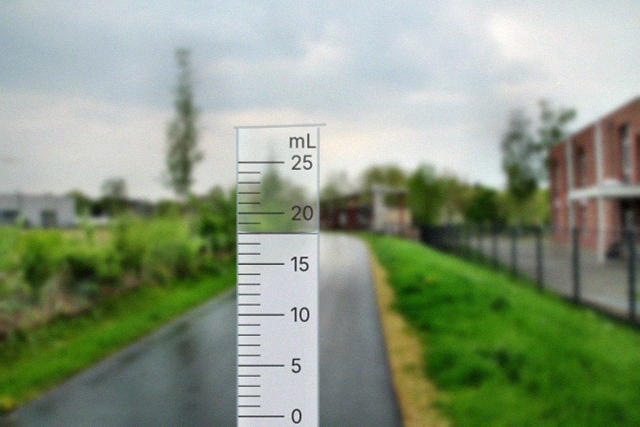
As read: 18
